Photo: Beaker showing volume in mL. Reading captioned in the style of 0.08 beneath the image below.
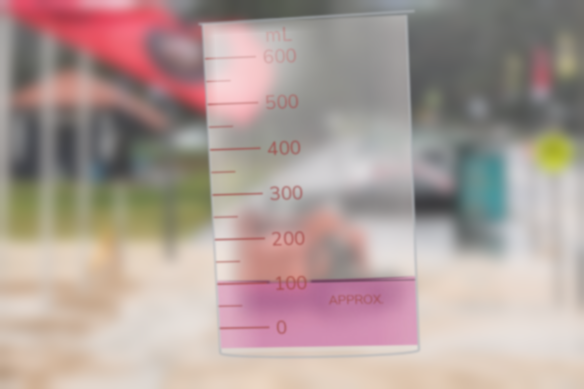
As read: 100
